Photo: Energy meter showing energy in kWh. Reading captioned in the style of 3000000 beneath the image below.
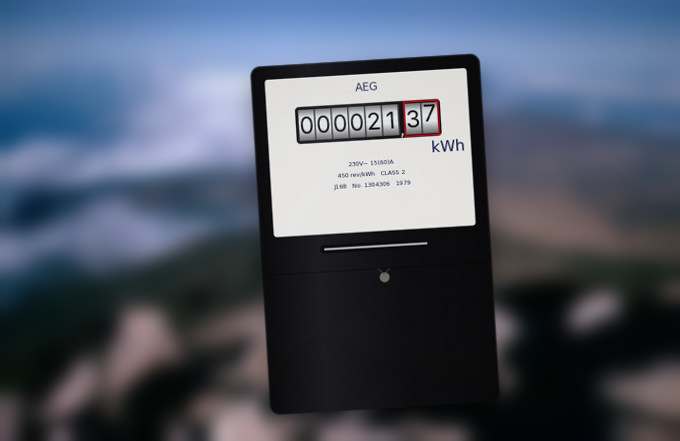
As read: 21.37
